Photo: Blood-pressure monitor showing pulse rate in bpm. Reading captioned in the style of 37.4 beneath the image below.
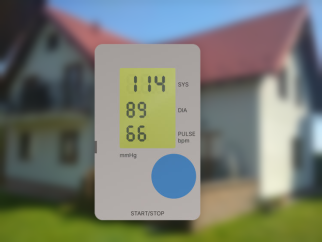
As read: 66
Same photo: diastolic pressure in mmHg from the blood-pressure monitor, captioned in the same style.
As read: 89
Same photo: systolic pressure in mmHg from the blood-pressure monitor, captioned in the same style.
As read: 114
